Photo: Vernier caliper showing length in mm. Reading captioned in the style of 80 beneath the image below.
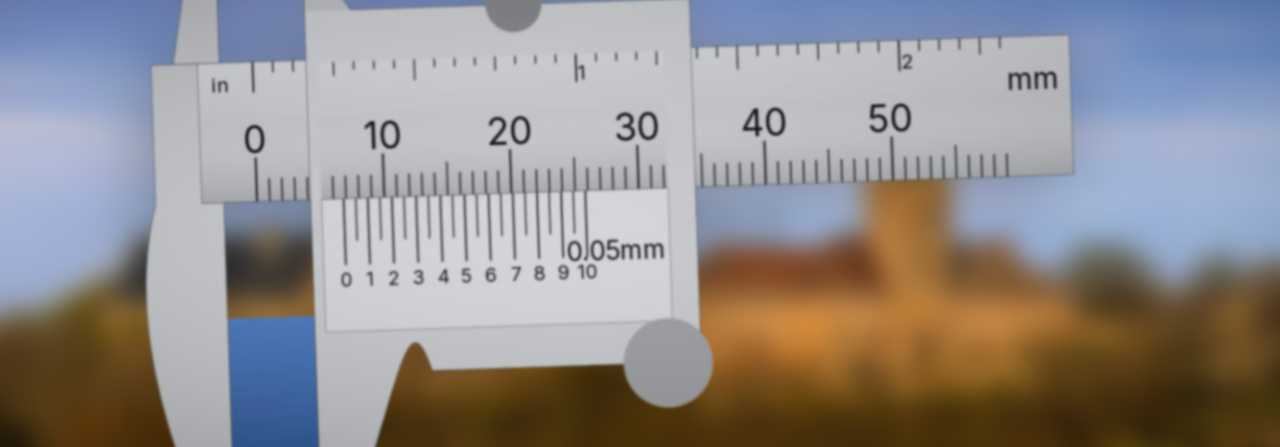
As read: 6.8
